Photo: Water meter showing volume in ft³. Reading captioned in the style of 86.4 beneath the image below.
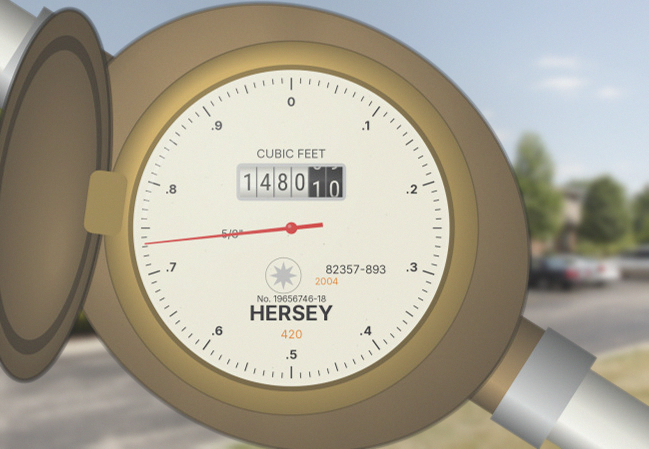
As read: 148009.73
